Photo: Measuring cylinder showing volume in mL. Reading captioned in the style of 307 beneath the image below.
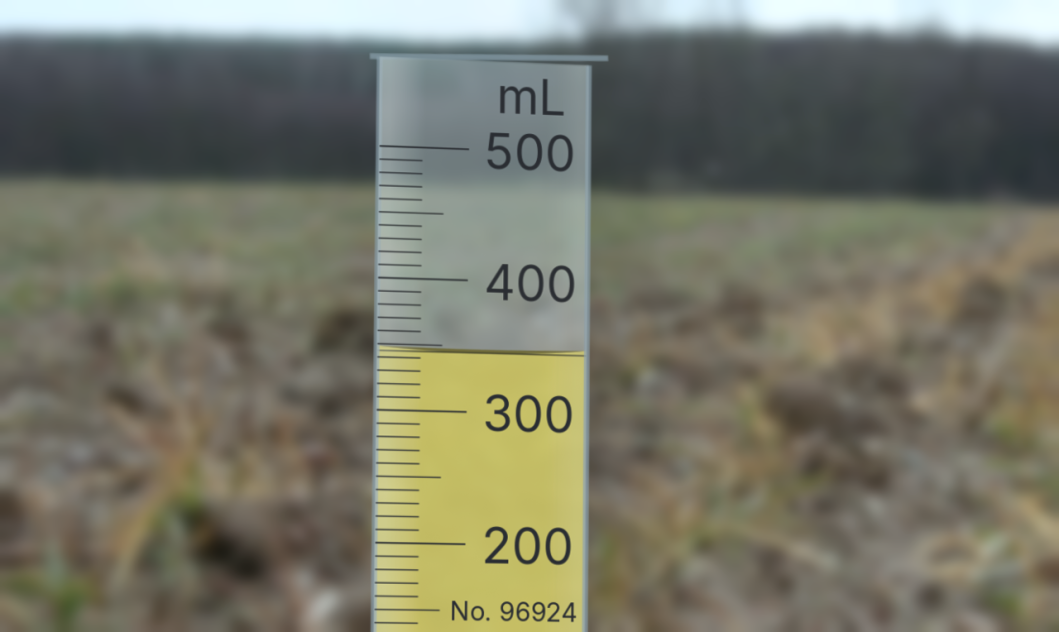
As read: 345
